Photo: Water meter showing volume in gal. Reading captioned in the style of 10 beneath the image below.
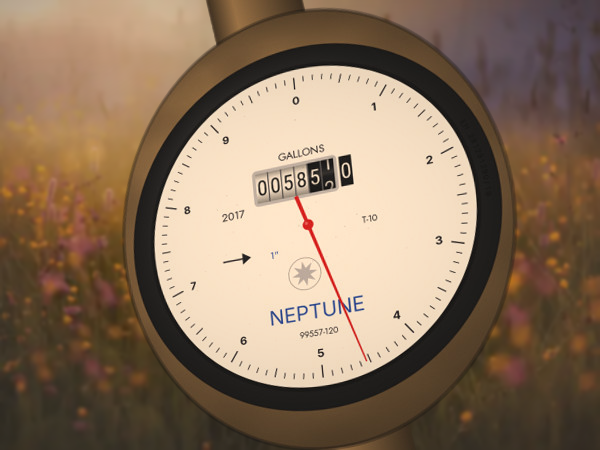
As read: 58514.5
